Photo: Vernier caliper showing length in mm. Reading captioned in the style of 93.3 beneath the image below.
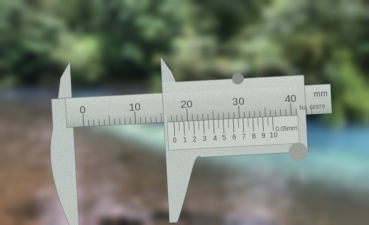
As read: 17.4
